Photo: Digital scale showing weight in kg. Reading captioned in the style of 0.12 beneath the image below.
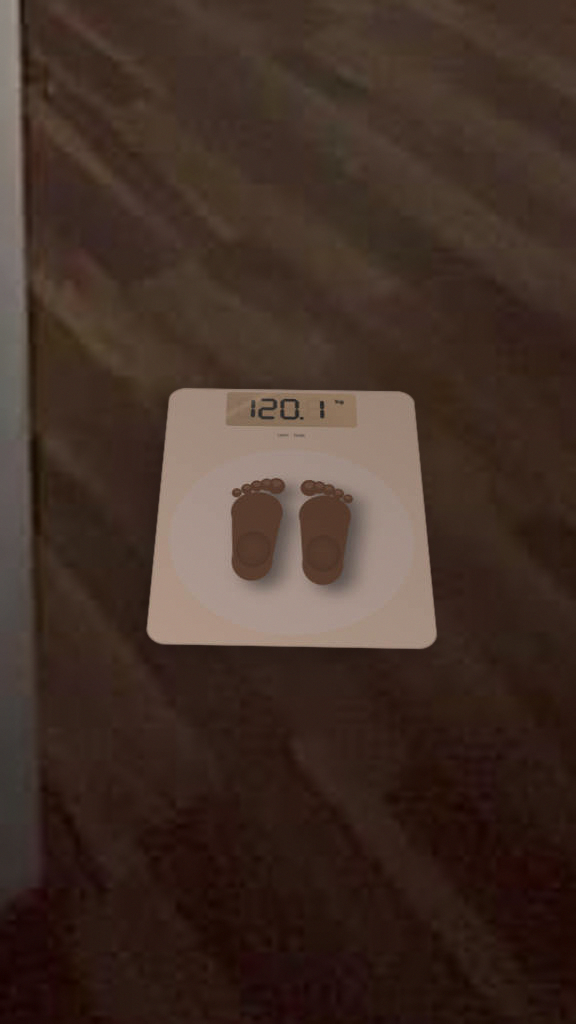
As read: 120.1
